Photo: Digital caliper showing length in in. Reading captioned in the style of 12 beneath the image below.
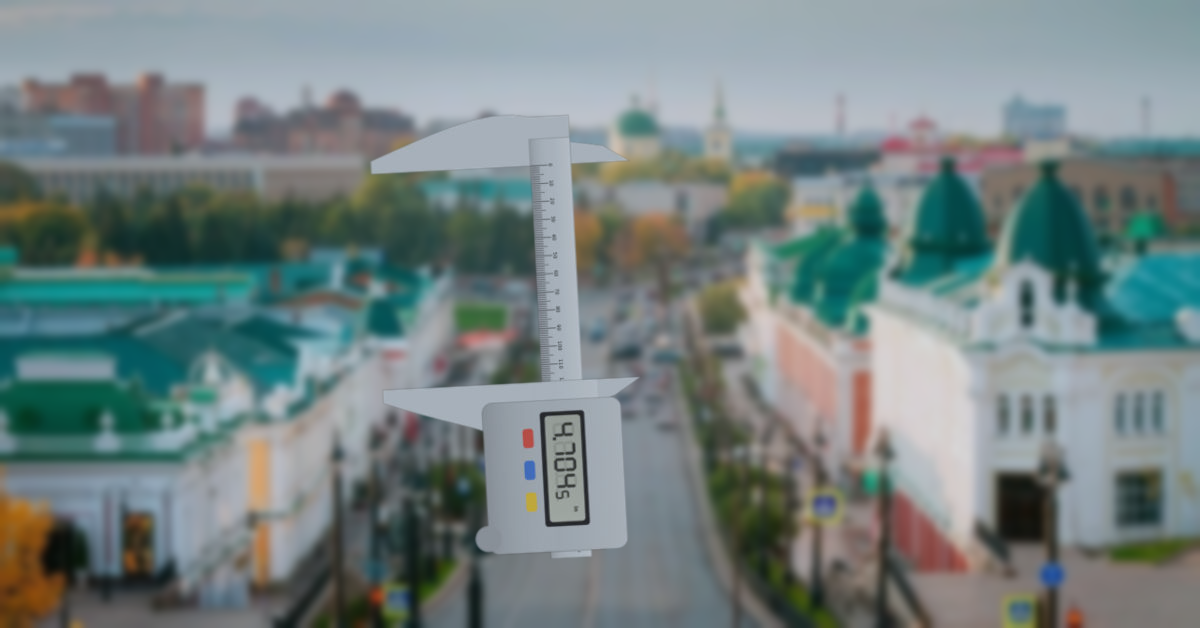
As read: 4.7045
